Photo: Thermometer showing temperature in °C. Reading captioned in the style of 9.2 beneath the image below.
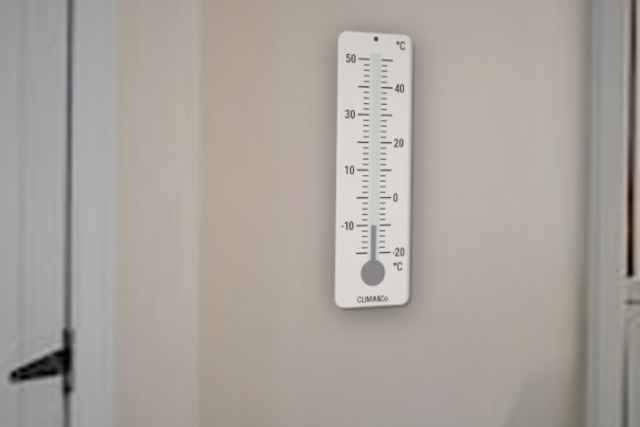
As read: -10
